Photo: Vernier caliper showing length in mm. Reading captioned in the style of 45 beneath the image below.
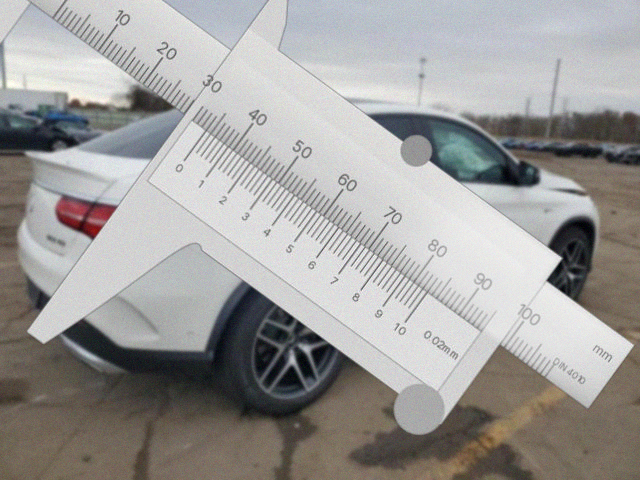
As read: 34.0
